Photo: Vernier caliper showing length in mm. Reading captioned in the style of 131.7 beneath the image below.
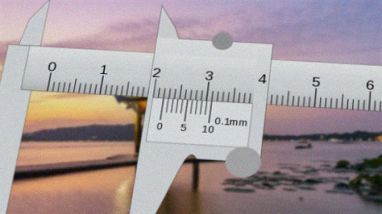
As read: 22.0
